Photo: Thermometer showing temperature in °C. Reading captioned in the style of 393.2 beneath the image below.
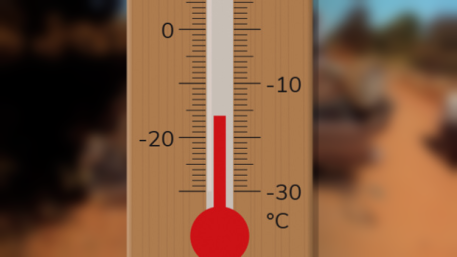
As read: -16
